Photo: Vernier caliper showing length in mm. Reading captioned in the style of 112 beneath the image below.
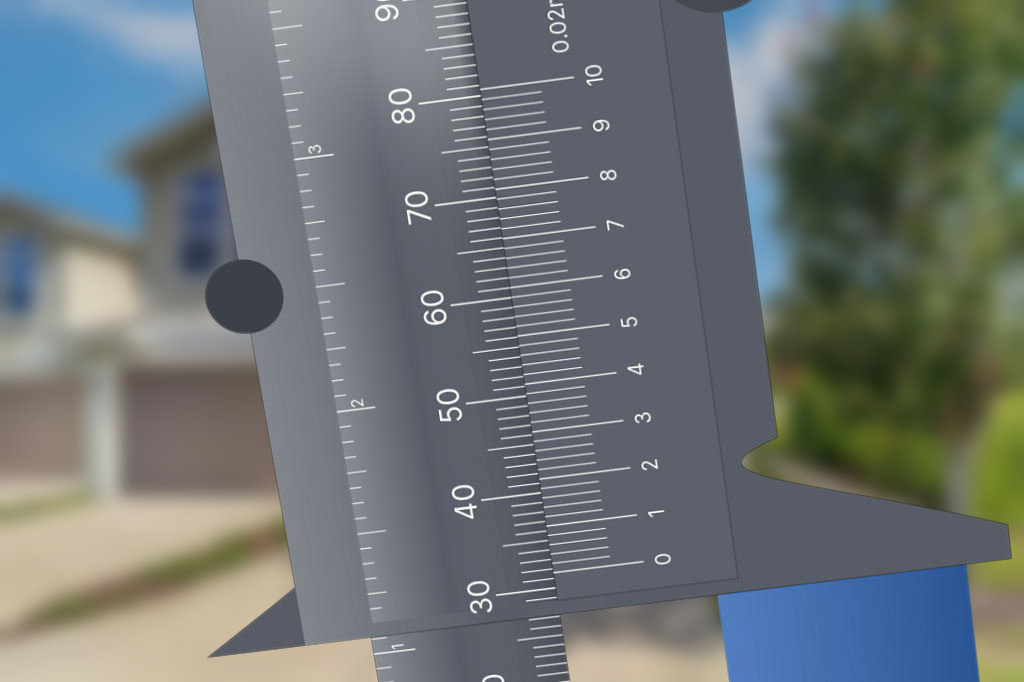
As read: 31.6
